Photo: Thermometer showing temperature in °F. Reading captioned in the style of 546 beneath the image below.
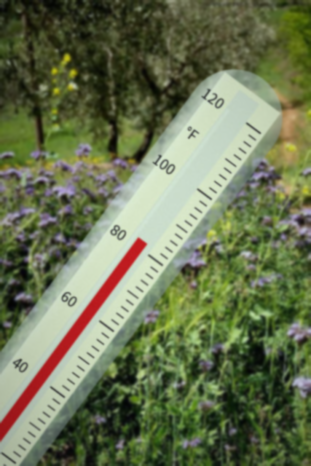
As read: 82
